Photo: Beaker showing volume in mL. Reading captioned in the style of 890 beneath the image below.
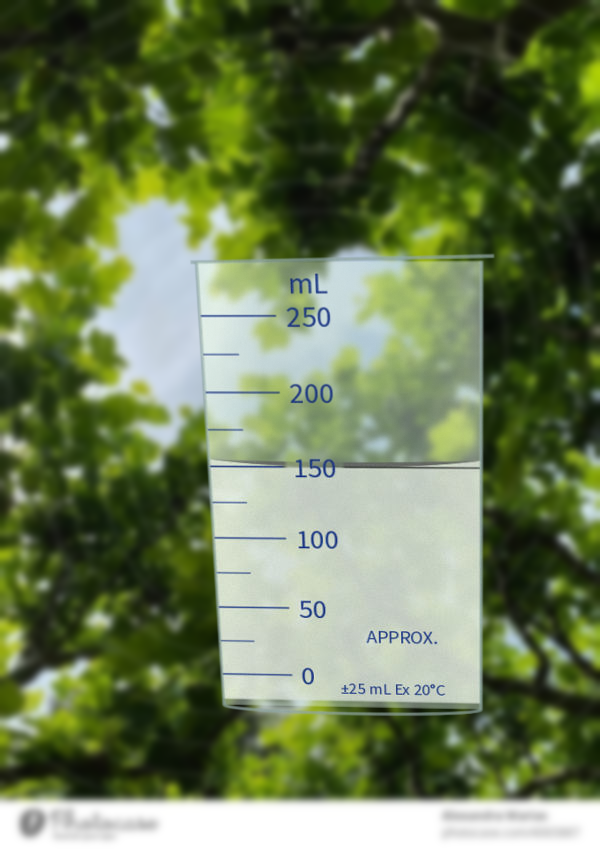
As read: 150
